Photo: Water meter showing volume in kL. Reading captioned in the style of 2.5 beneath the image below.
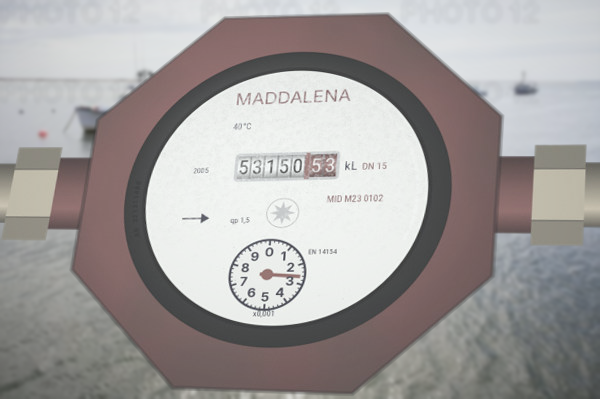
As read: 53150.532
